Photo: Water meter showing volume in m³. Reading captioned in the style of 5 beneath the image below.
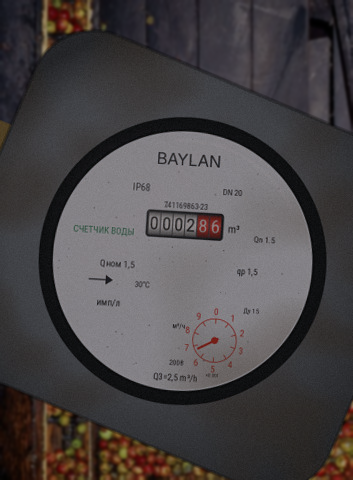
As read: 2.866
